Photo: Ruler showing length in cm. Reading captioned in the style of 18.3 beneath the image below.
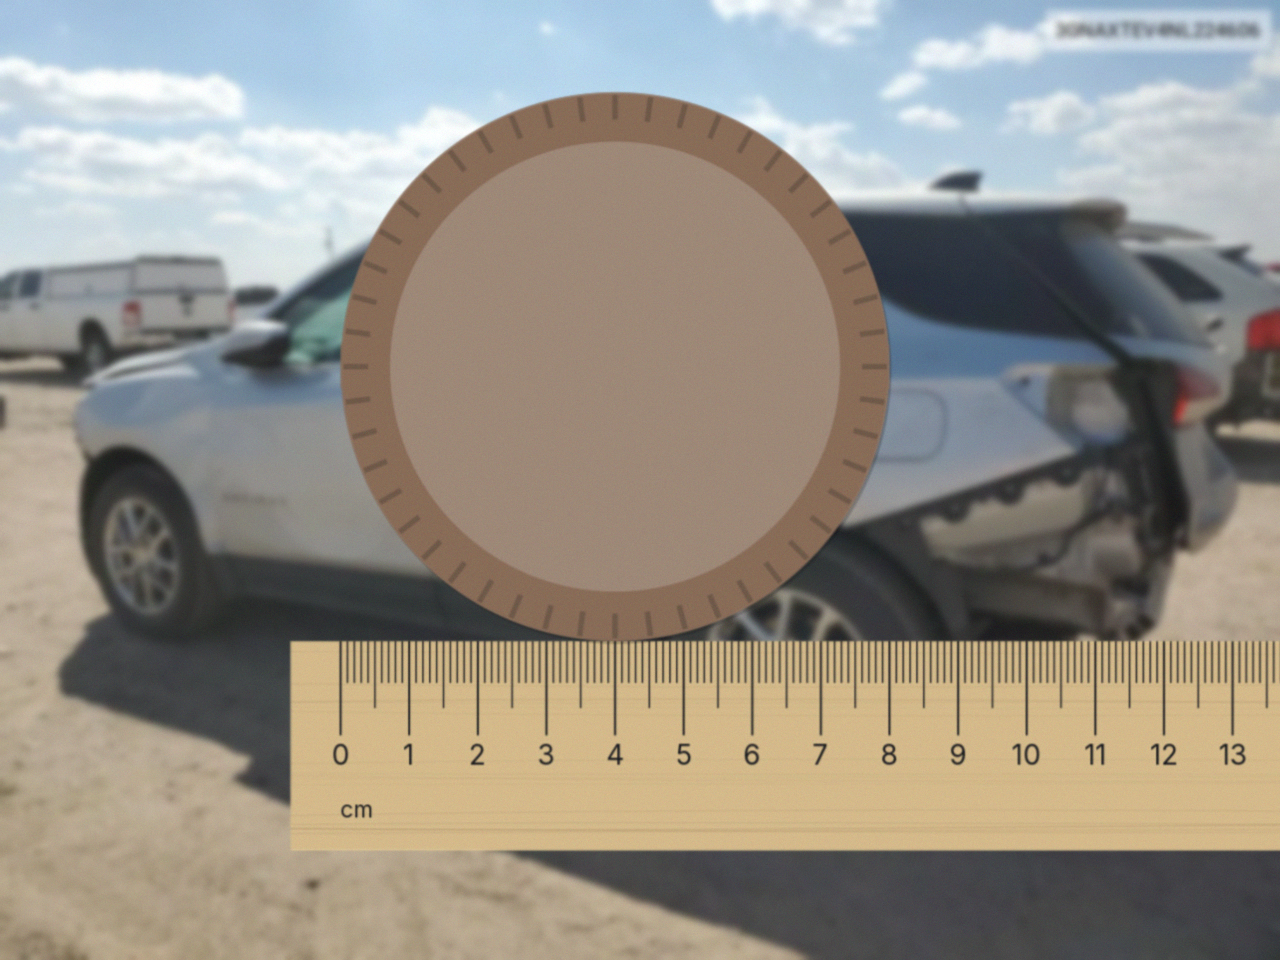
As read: 8
